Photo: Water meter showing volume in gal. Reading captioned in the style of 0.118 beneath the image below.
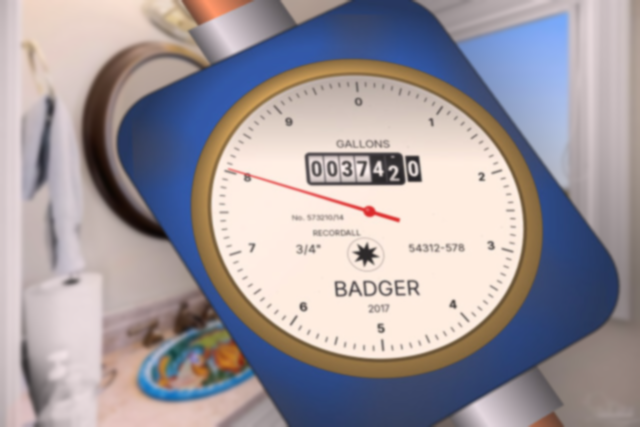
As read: 37418.0
